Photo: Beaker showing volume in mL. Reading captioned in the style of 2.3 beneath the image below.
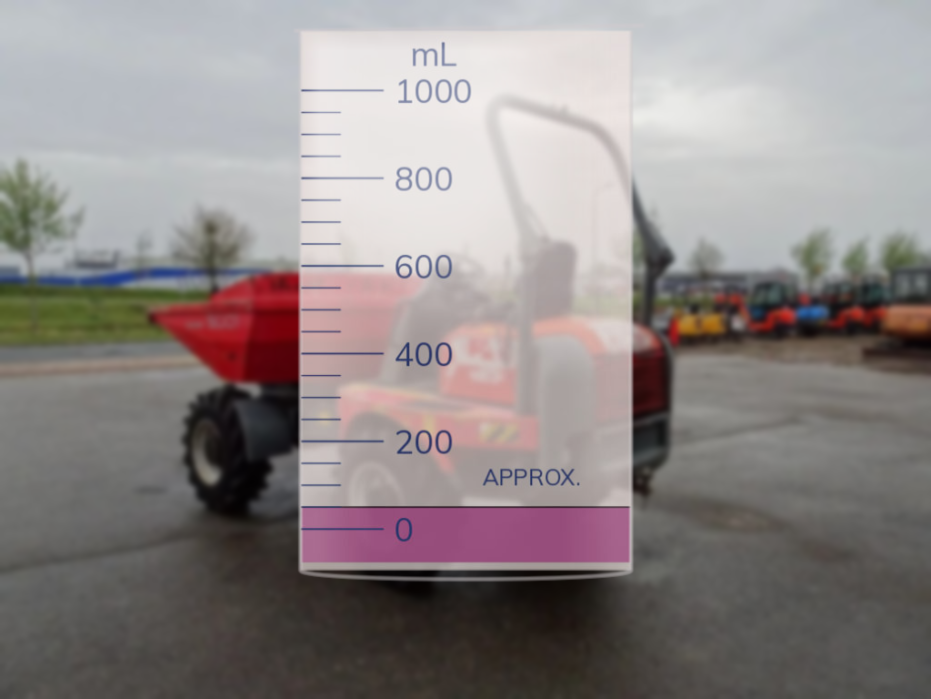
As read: 50
